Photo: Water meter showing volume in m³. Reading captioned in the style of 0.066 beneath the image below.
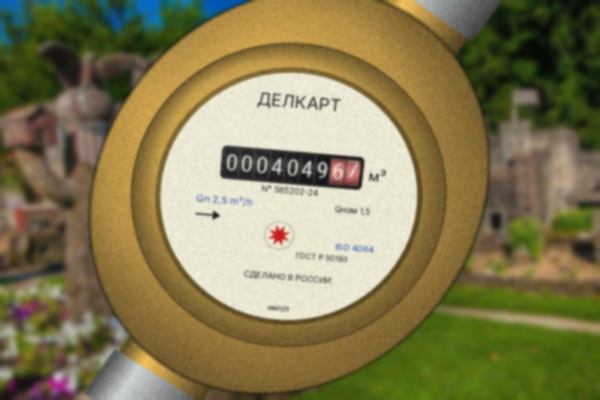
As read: 4049.67
